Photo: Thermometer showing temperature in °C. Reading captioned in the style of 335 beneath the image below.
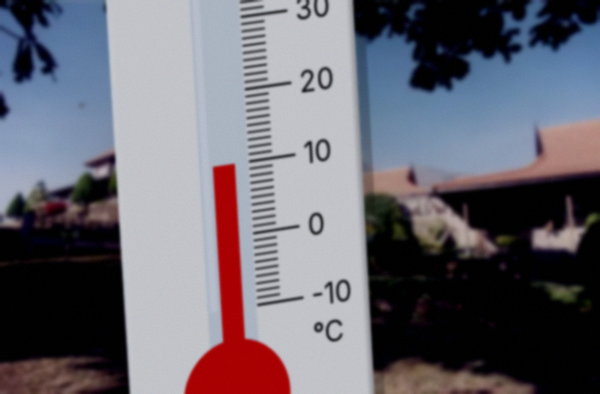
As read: 10
